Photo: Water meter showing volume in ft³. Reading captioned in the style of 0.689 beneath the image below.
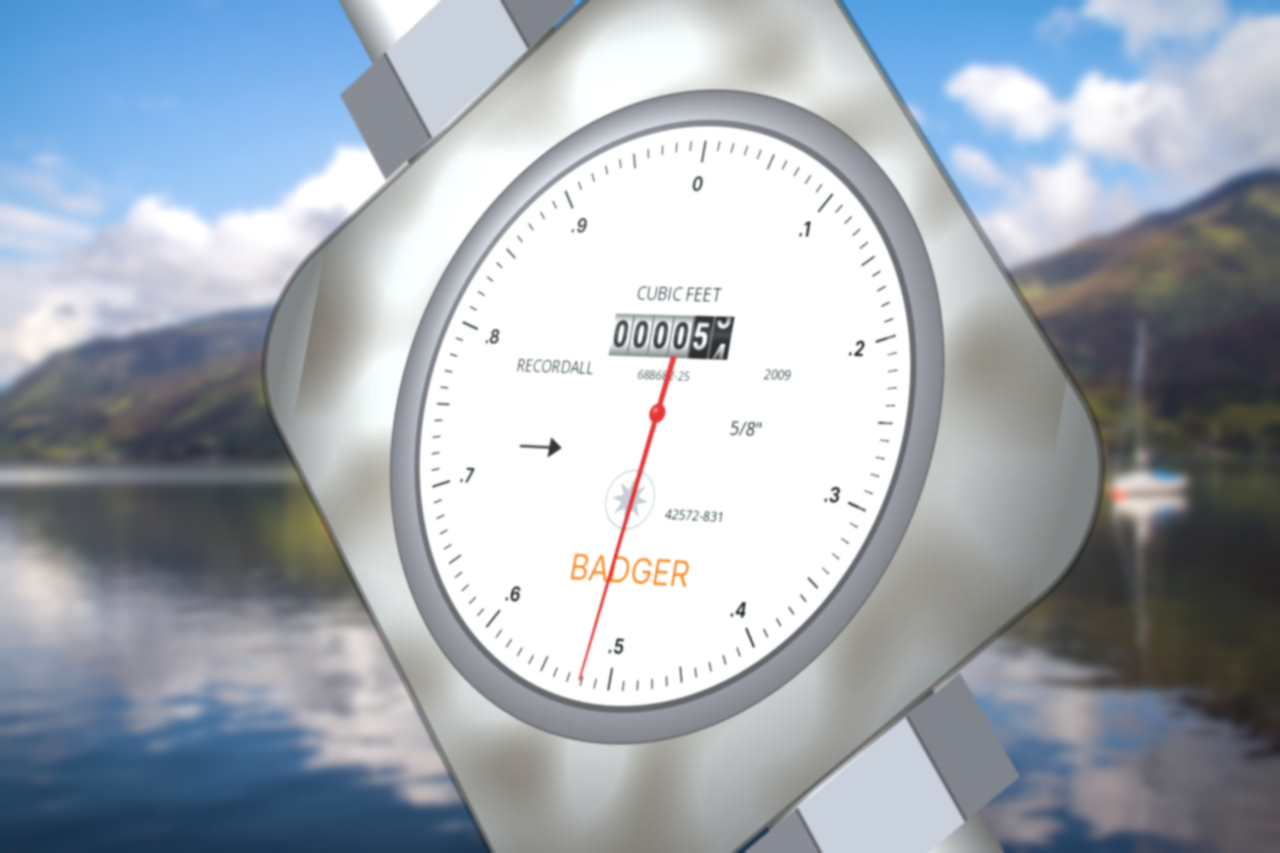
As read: 53.52
